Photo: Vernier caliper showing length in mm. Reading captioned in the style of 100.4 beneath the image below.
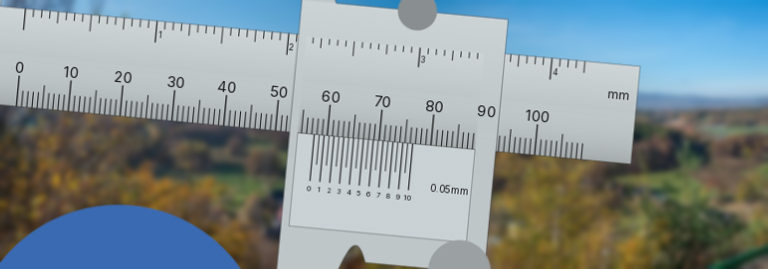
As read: 57.5
